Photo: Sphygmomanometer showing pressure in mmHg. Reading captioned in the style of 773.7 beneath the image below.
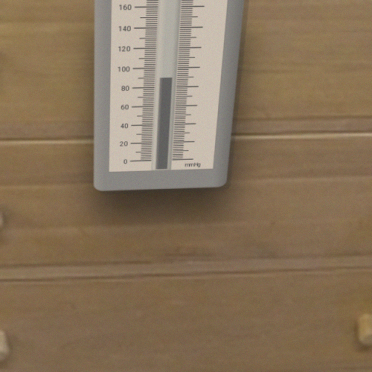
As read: 90
